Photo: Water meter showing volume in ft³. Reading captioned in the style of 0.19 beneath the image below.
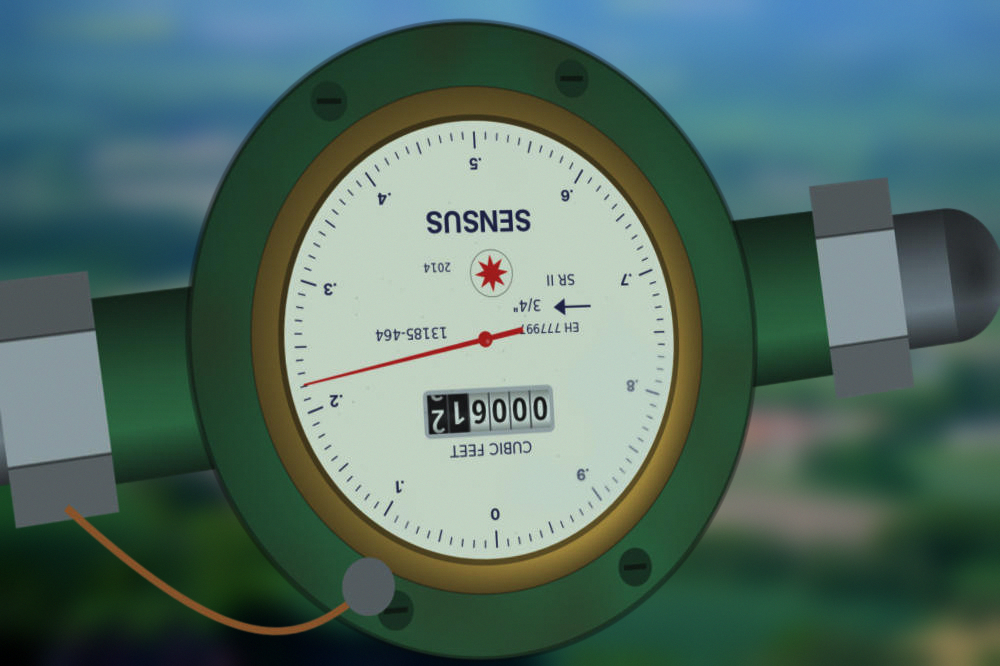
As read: 612.22
